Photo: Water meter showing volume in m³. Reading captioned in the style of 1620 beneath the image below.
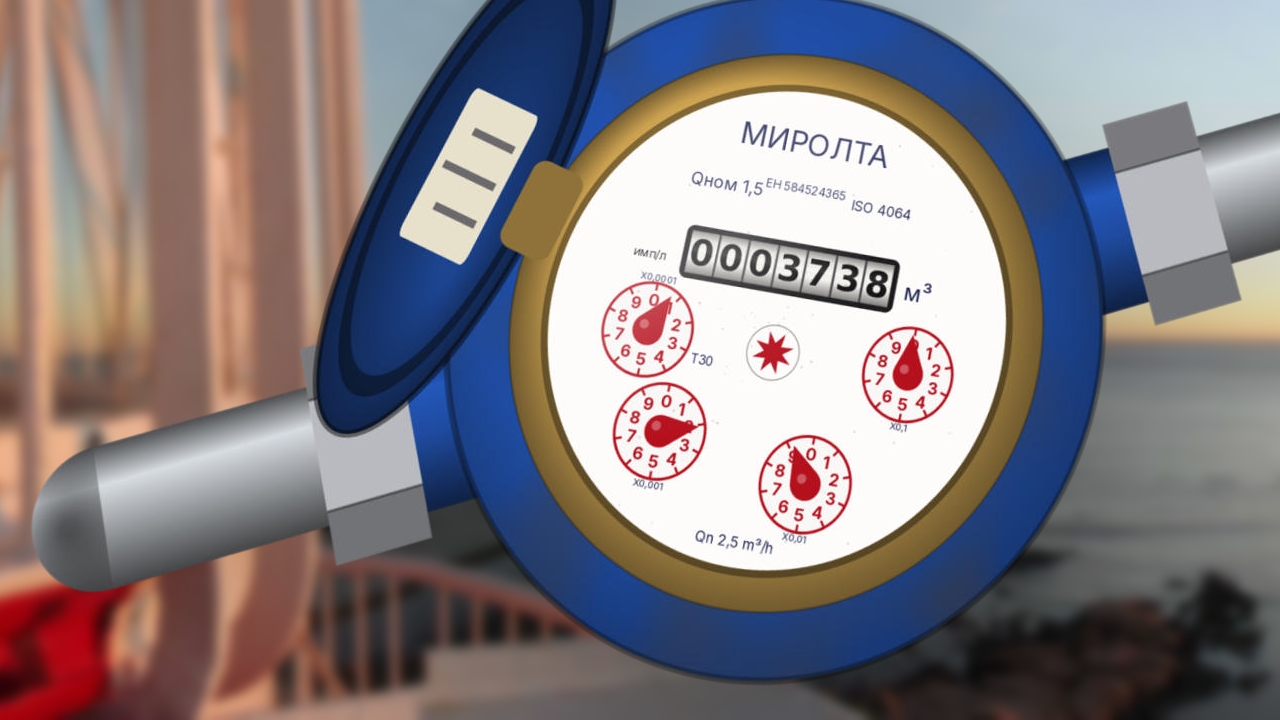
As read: 3737.9920
